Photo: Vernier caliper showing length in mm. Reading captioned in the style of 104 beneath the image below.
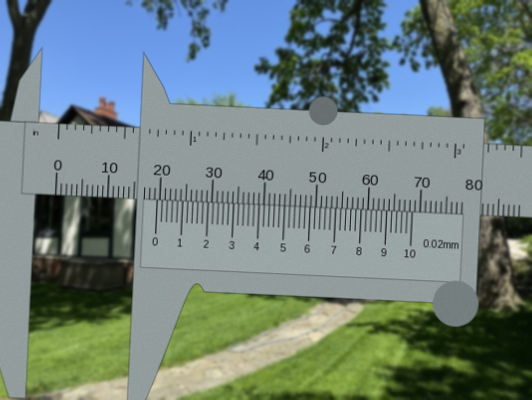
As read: 19.5
